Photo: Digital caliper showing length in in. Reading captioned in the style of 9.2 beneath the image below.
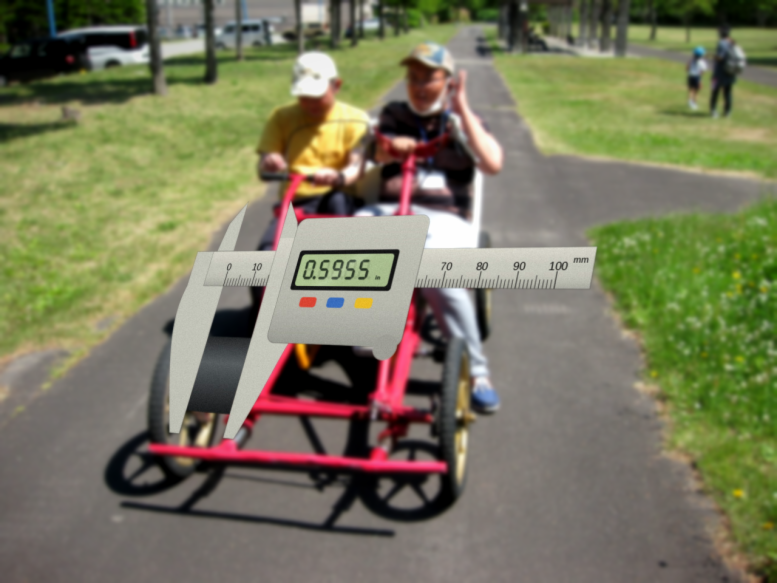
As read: 0.5955
